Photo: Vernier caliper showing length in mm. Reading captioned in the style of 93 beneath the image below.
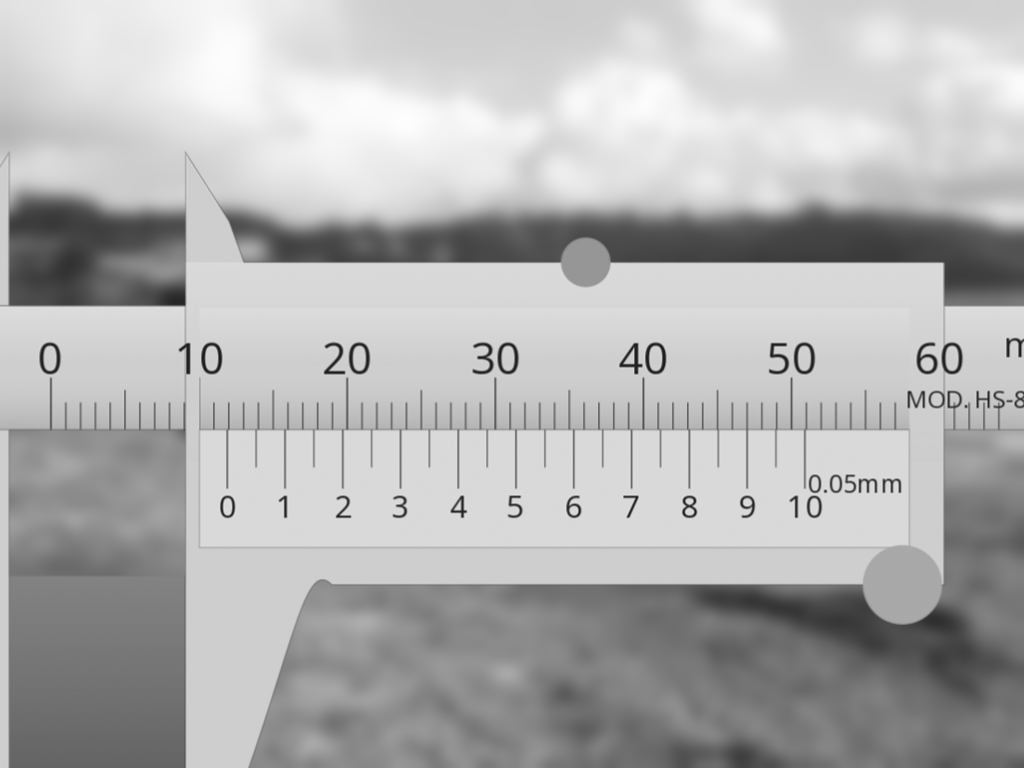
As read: 11.9
